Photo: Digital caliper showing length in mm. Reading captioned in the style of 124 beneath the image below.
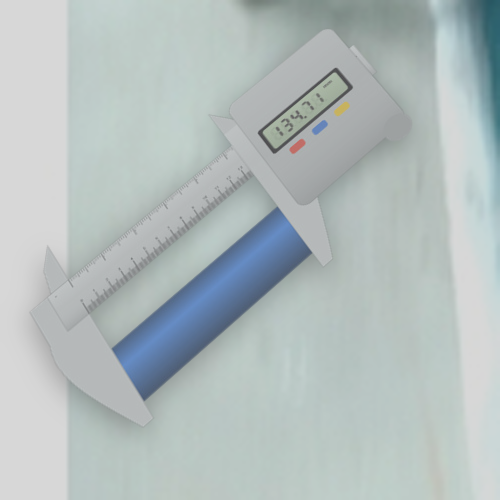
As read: 134.71
